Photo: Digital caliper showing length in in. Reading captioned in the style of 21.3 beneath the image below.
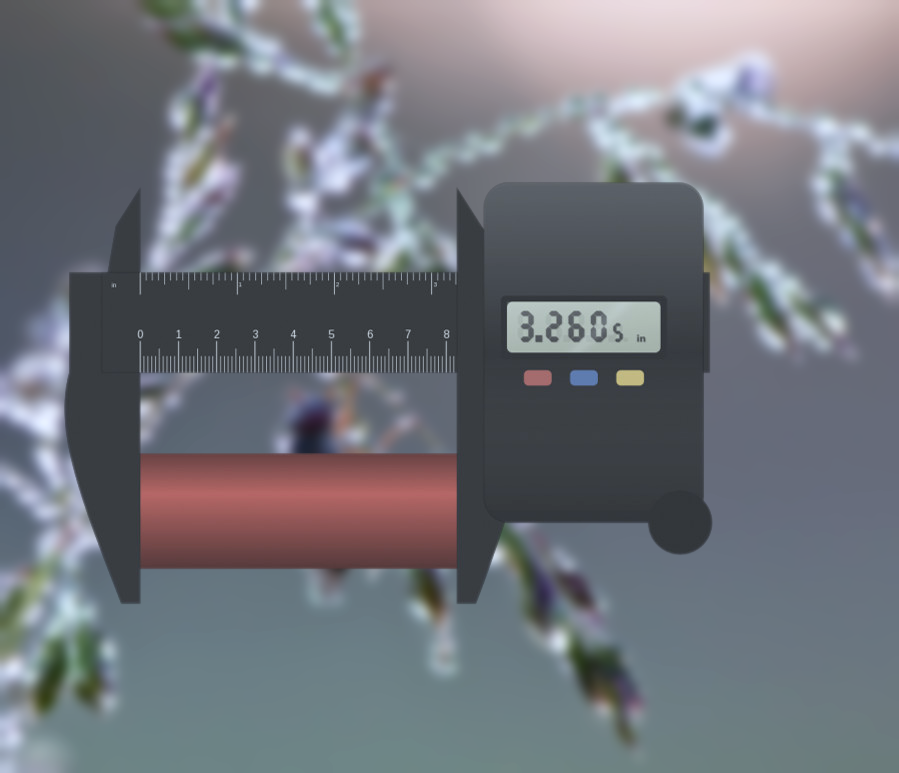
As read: 3.2605
